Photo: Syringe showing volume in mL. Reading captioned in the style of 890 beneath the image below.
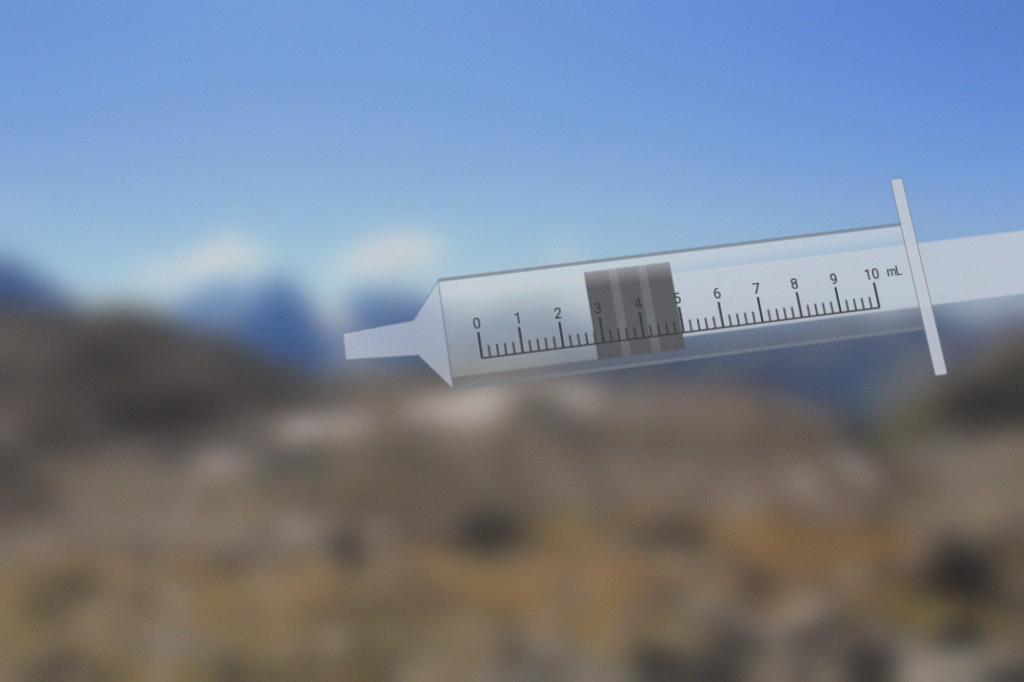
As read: 2.8
